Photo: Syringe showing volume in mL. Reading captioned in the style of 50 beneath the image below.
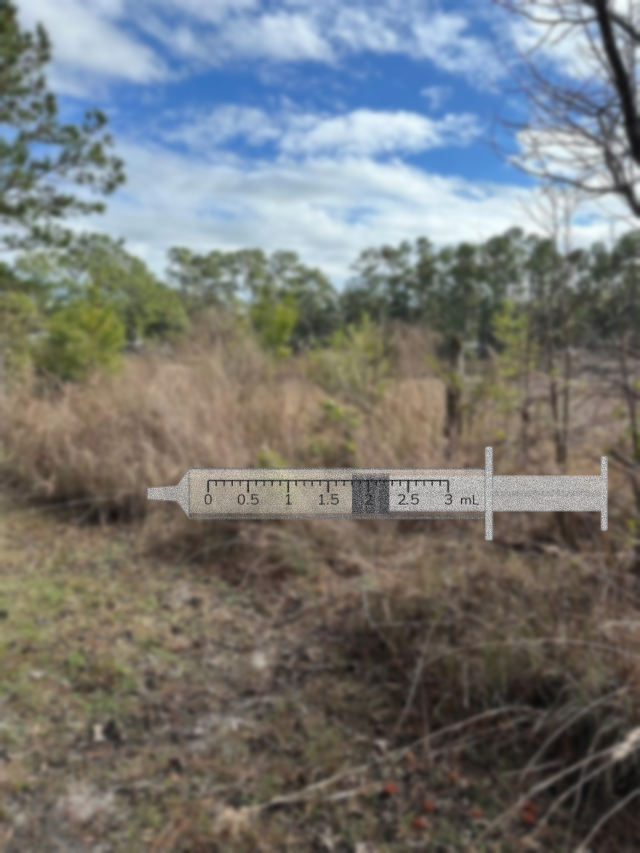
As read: 1.8
